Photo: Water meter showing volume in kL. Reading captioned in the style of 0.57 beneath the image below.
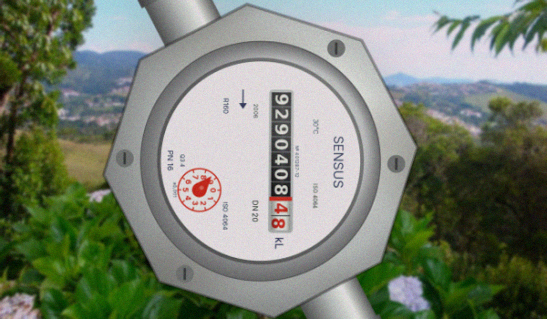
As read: 9290408.478
